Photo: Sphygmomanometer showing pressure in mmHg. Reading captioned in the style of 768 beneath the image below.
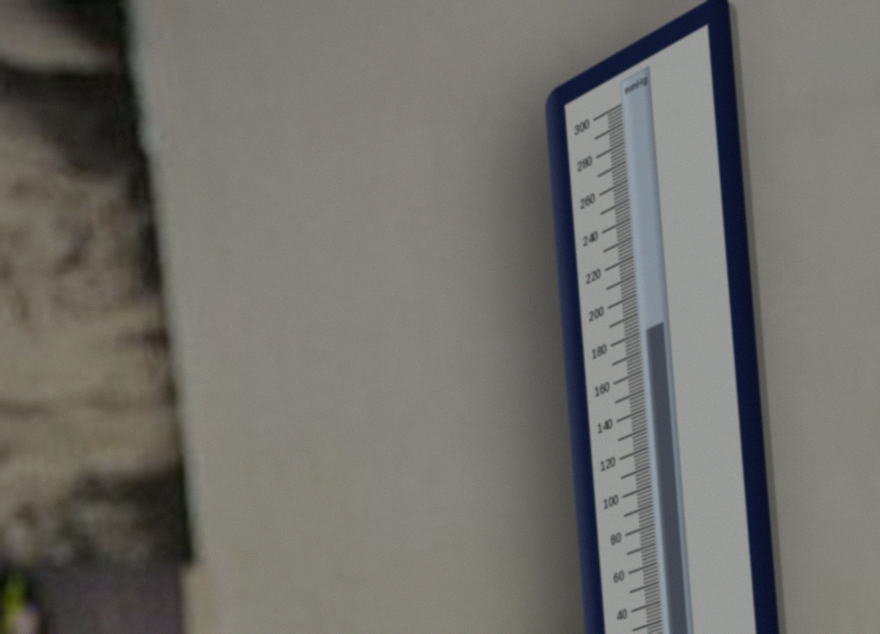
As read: 180
